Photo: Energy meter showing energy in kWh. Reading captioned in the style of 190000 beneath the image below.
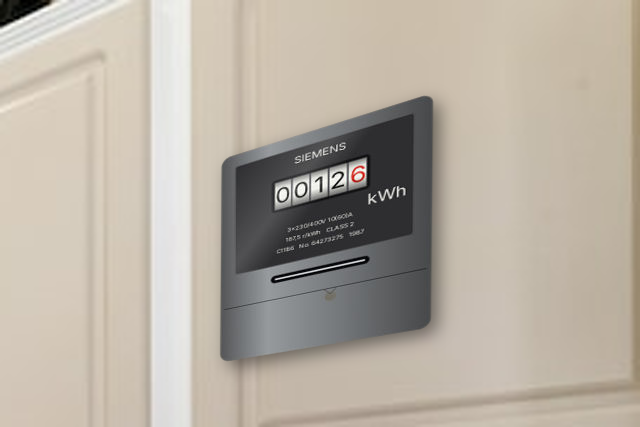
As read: 12.6
